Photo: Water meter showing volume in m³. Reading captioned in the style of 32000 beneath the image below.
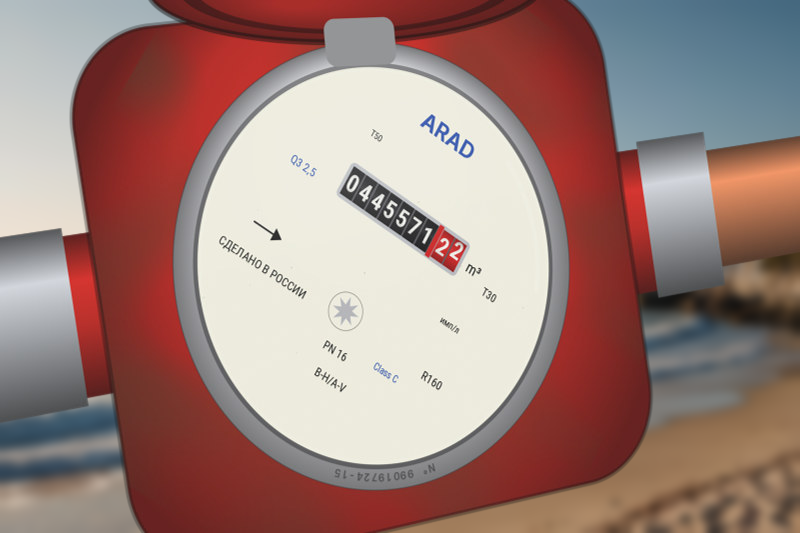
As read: 445571.22
